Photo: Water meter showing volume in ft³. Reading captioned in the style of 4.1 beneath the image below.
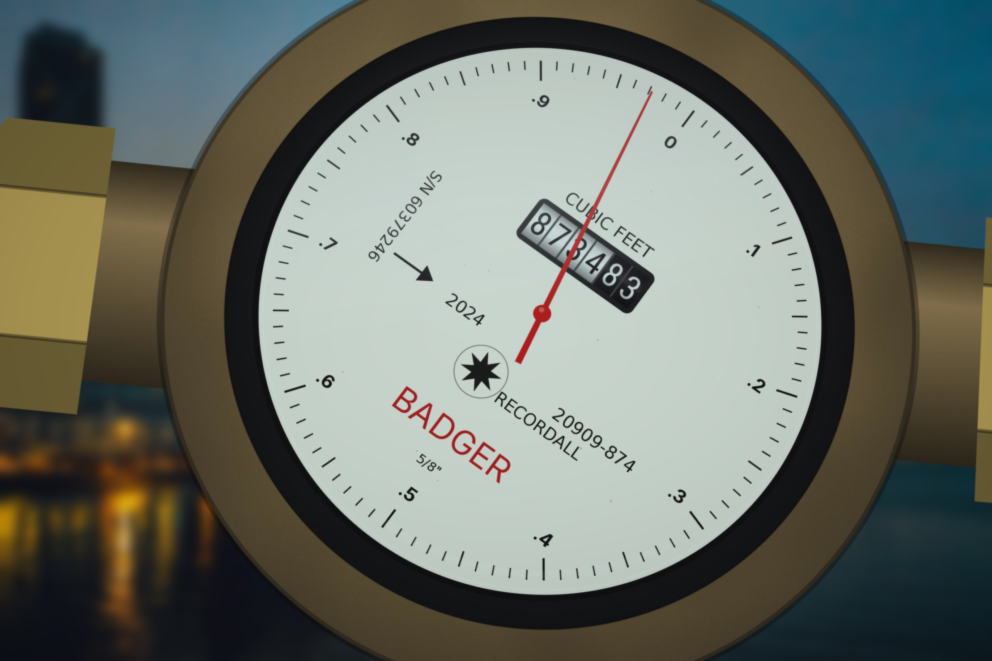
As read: 873482.97
